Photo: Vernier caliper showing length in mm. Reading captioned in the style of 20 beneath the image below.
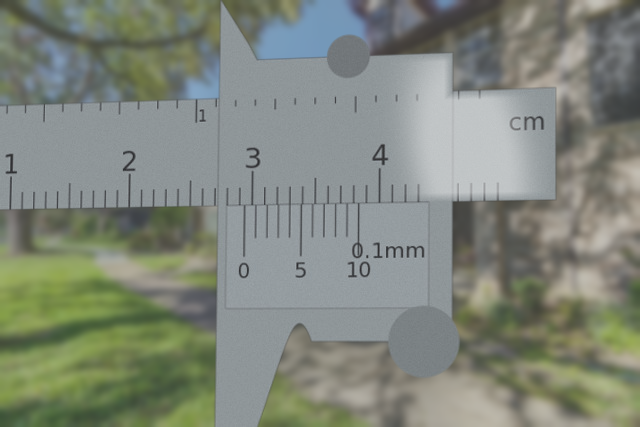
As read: 29.4
